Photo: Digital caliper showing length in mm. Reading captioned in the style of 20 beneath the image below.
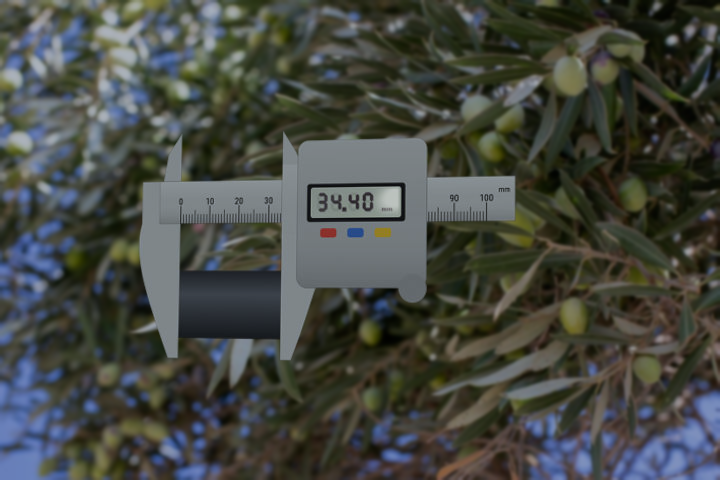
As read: 34.40
